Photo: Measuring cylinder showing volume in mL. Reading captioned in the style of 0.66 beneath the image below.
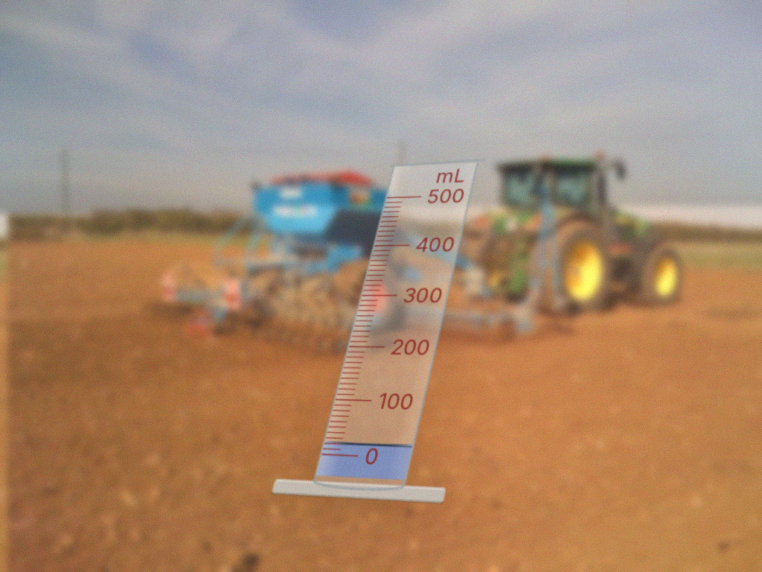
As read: 20
